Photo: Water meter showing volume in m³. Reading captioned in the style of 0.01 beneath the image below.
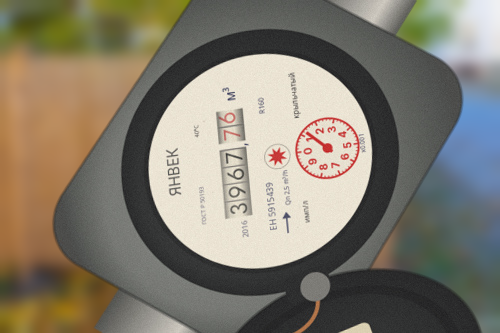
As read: 3967.761
